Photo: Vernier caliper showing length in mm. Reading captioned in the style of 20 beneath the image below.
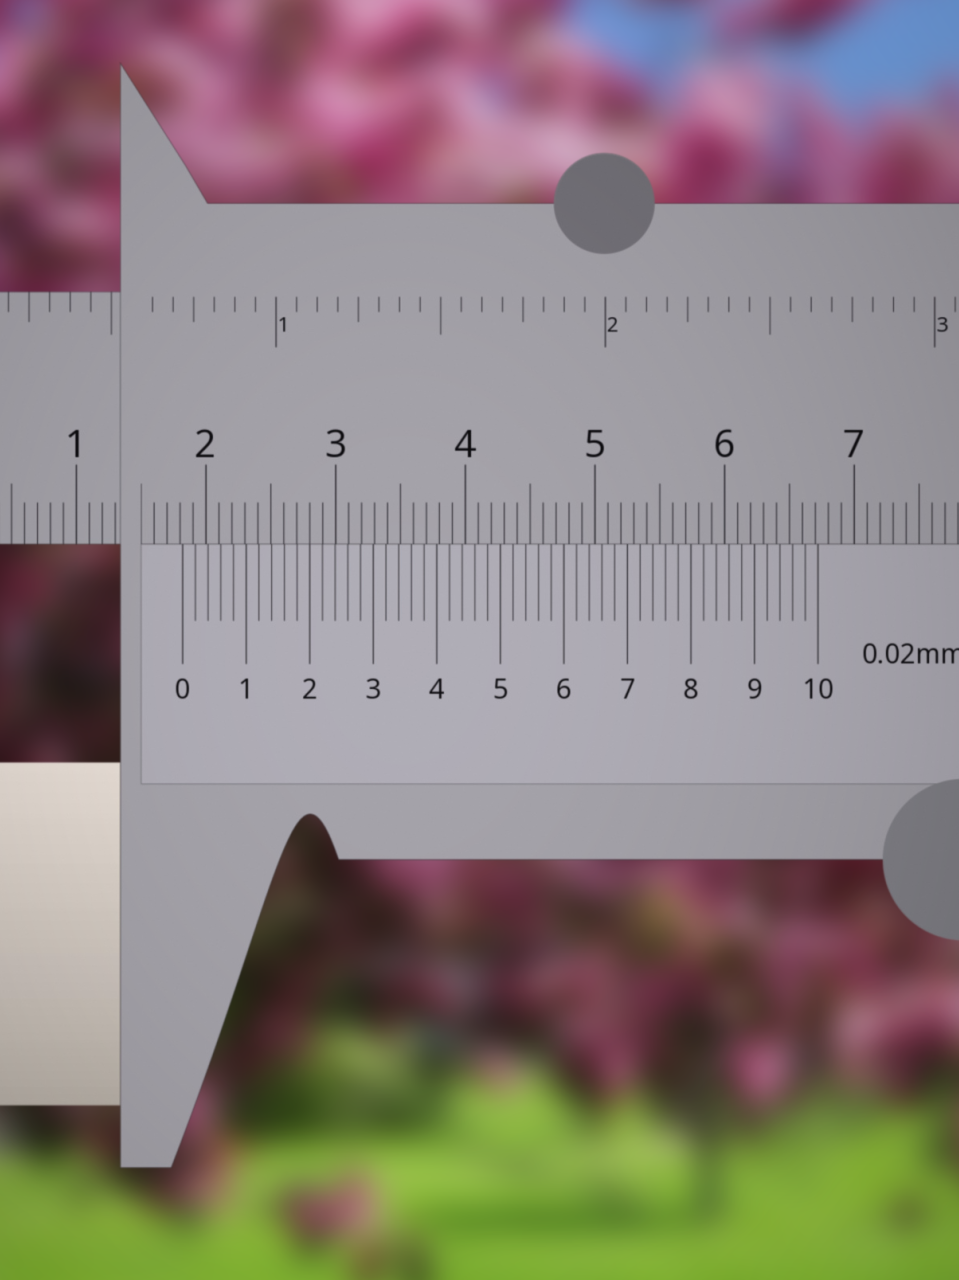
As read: 18.2
